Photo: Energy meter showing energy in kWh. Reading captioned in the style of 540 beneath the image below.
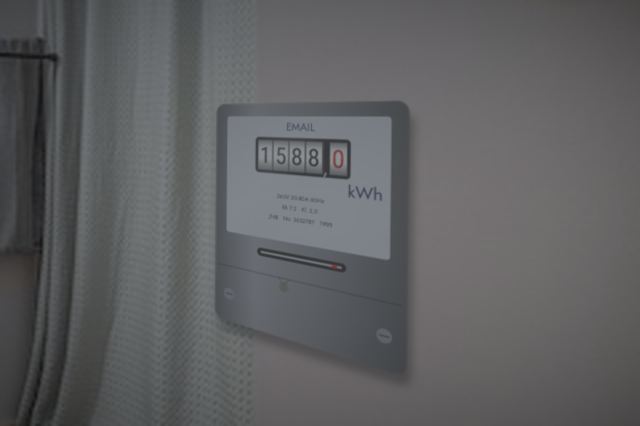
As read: 1588.0
